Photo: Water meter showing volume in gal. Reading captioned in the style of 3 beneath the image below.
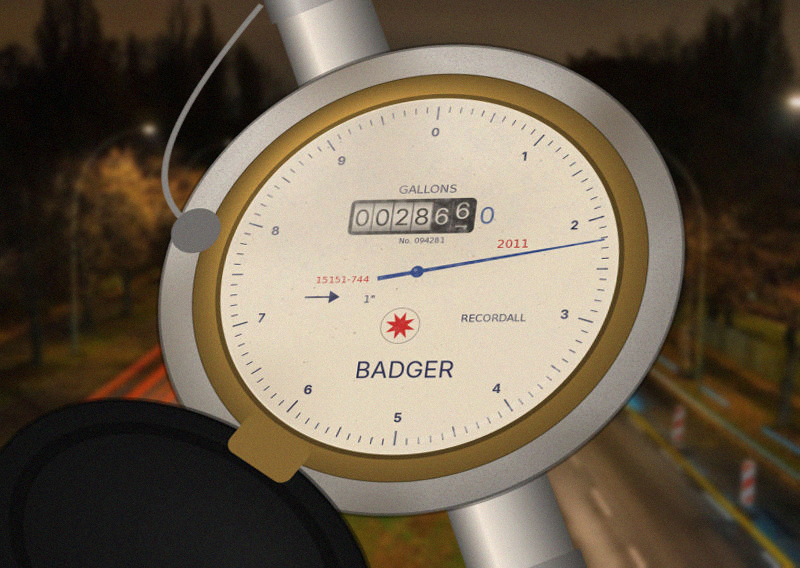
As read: 28662.2
